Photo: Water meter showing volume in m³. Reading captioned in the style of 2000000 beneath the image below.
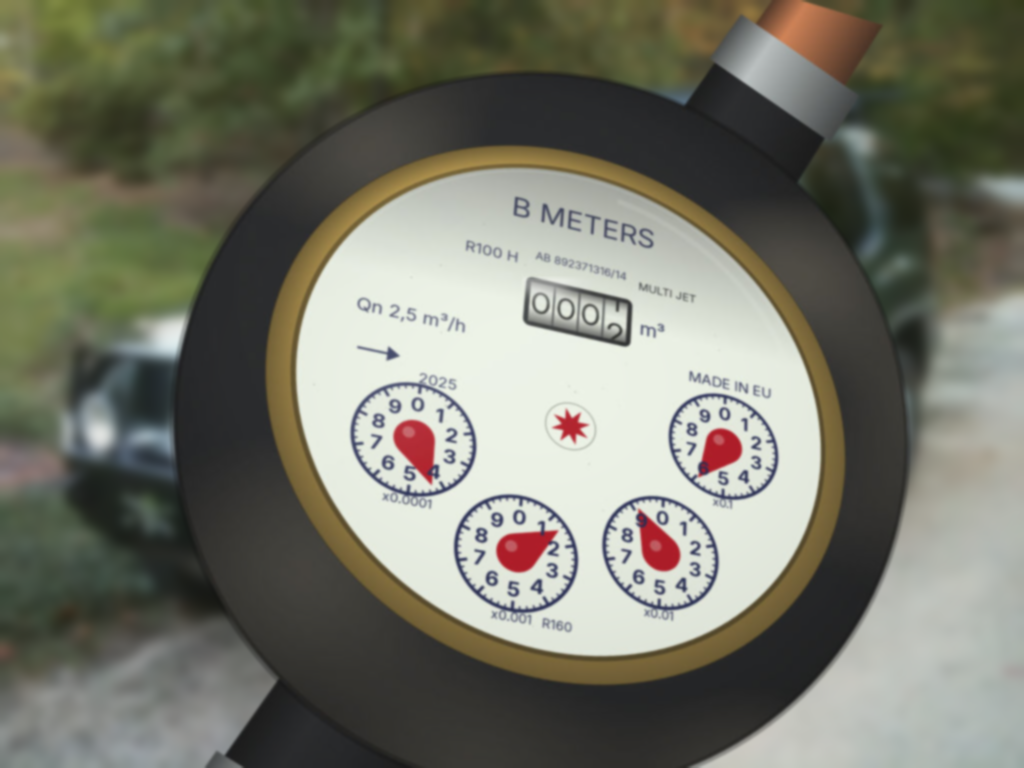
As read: 1.5914
